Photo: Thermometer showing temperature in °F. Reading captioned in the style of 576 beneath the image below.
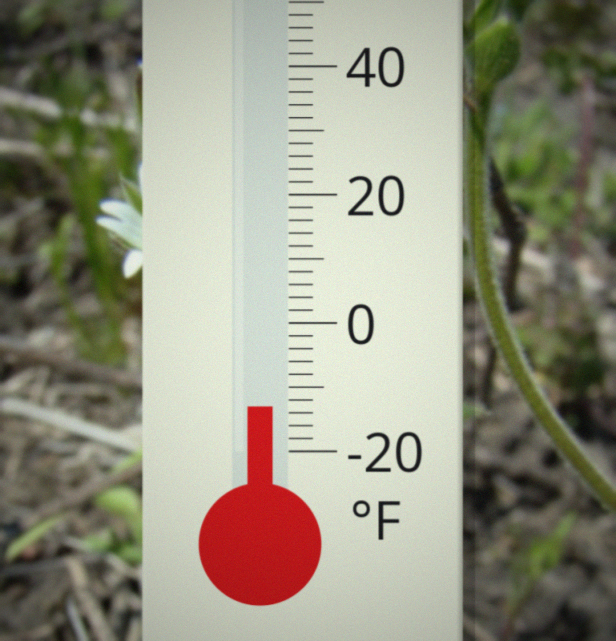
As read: -13
